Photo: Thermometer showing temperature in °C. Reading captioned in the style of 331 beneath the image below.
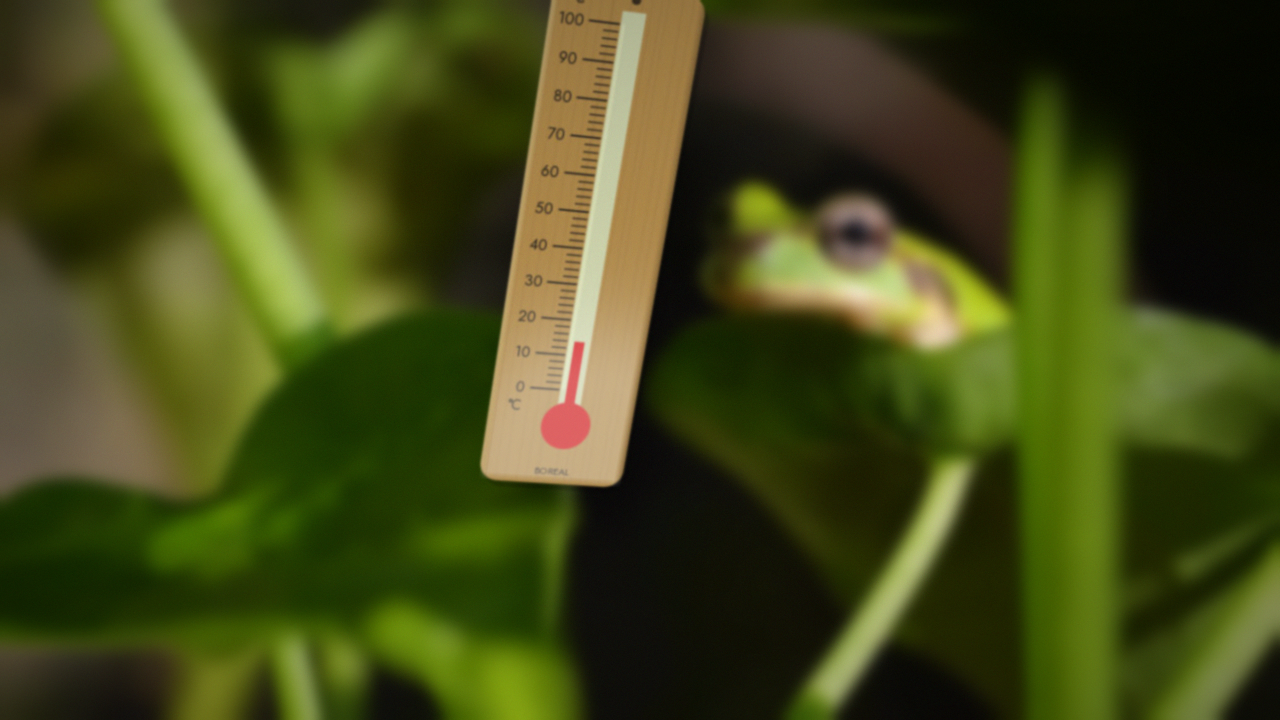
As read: 14
